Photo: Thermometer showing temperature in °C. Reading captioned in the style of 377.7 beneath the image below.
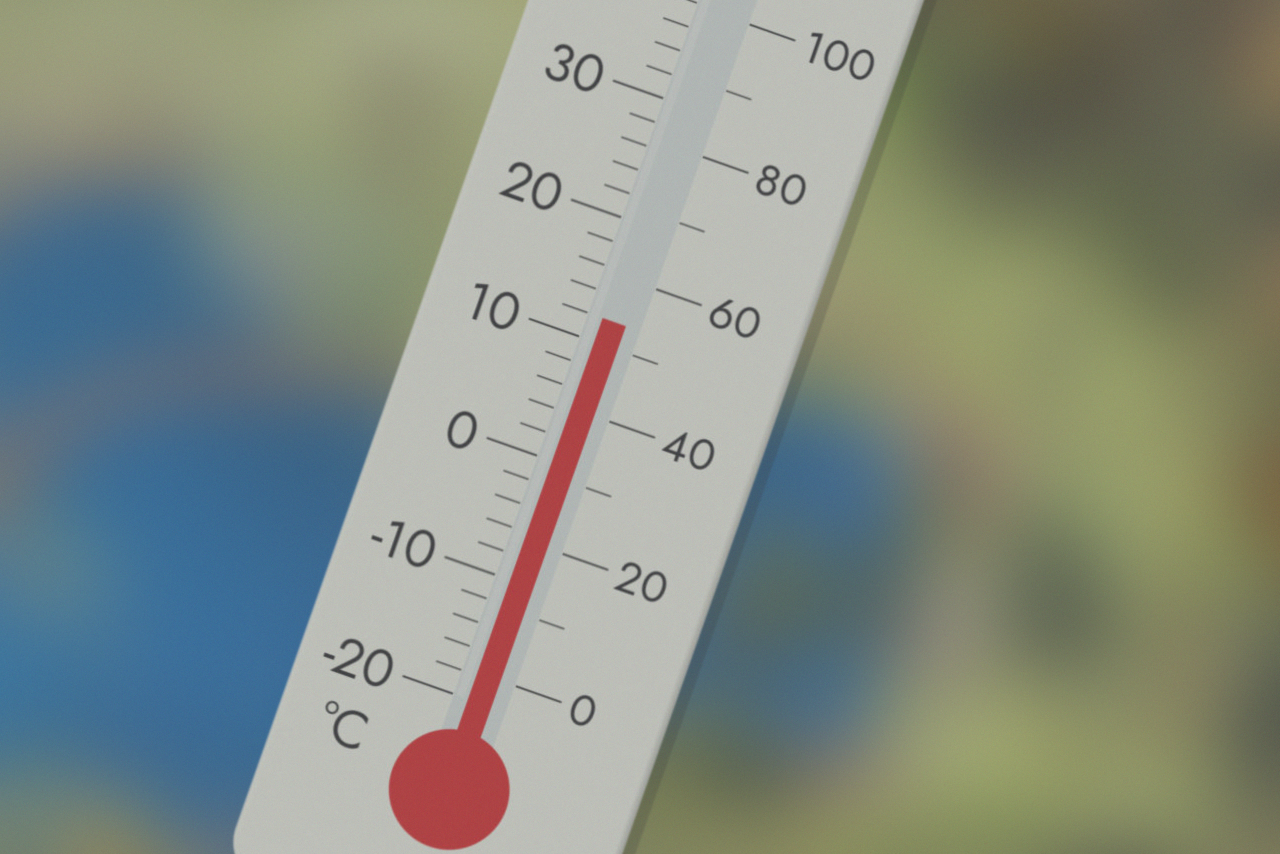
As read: 12
